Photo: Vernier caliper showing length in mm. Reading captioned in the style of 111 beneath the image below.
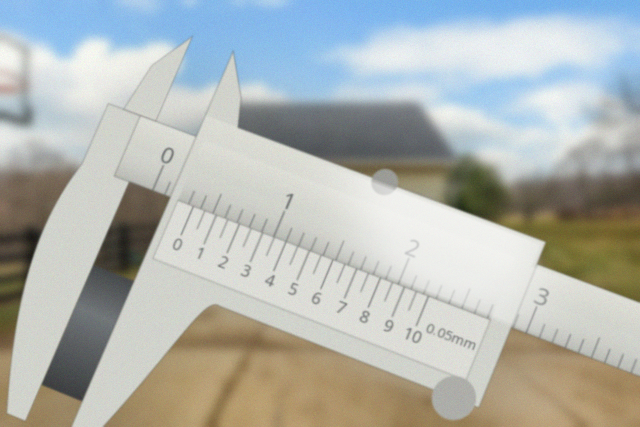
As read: 3.4
